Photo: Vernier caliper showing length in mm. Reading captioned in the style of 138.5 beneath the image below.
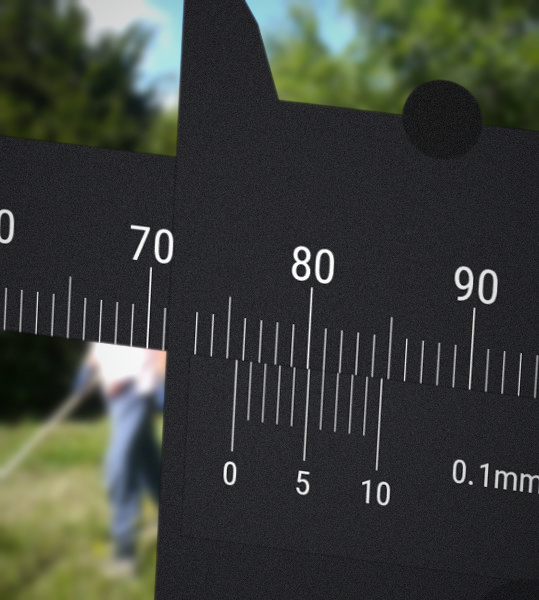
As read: 75.6
